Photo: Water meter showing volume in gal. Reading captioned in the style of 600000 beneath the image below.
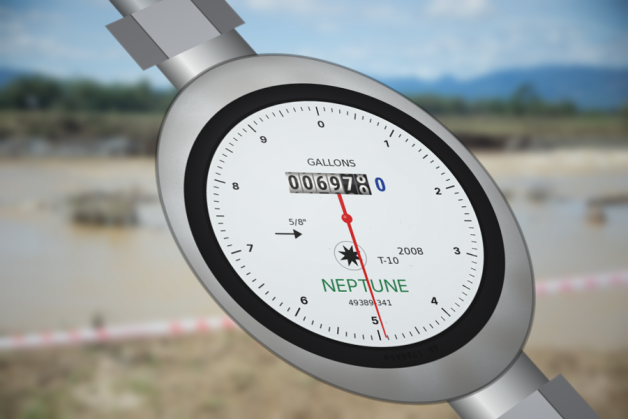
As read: 69784.9
